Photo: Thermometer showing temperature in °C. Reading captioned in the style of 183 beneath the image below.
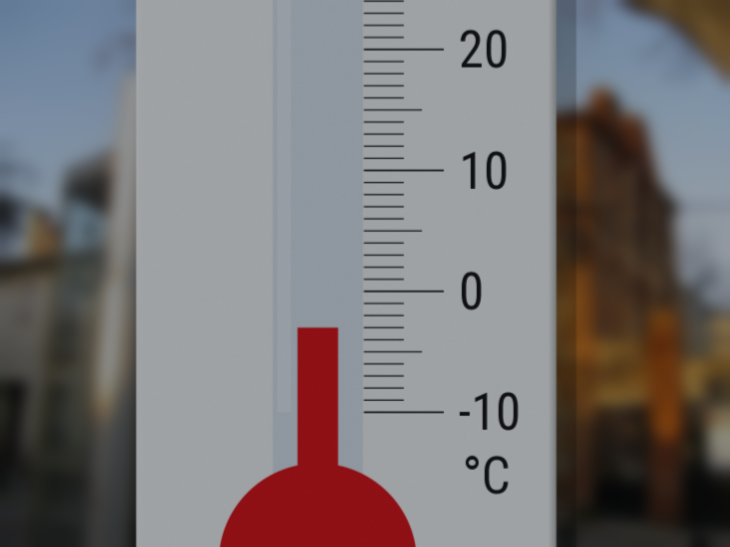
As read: -3
